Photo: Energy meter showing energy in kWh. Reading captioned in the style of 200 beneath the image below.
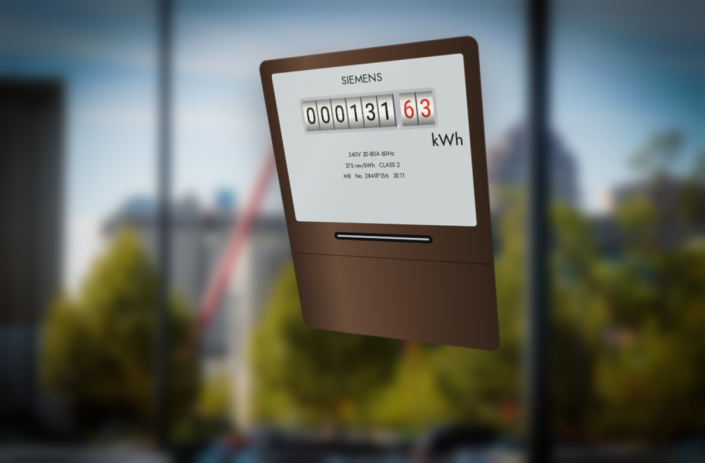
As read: 131.63
